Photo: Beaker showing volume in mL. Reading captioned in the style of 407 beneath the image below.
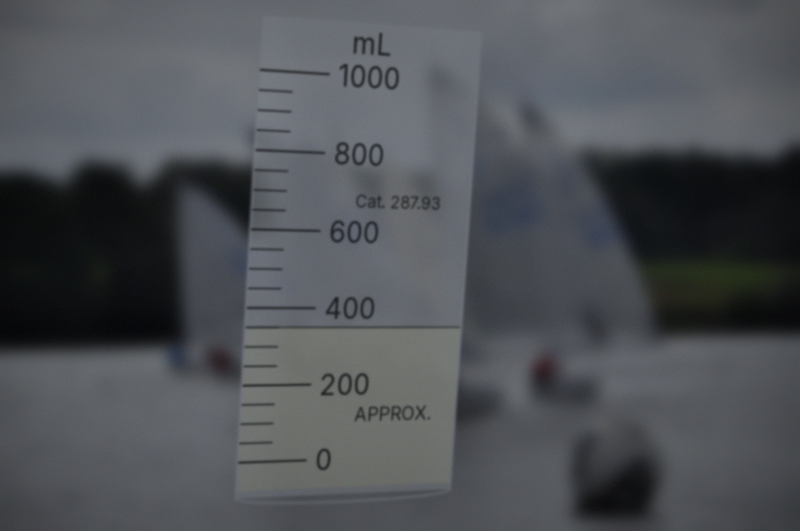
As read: 350
